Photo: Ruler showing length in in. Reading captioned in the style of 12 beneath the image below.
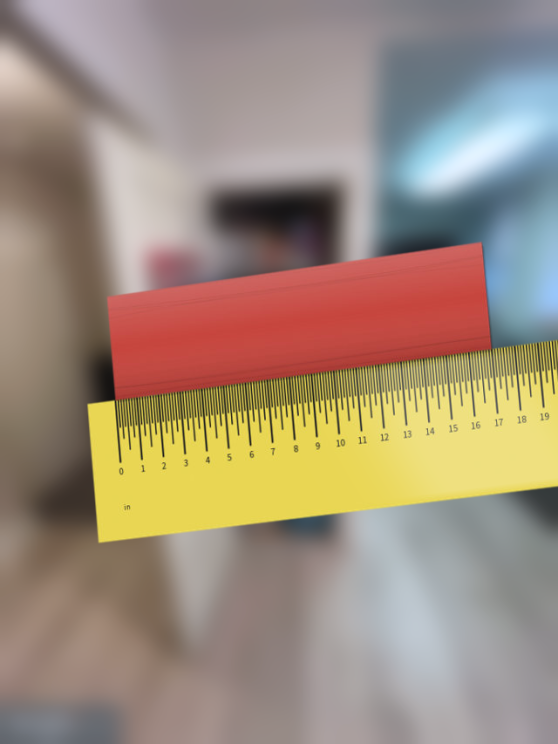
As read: 17
